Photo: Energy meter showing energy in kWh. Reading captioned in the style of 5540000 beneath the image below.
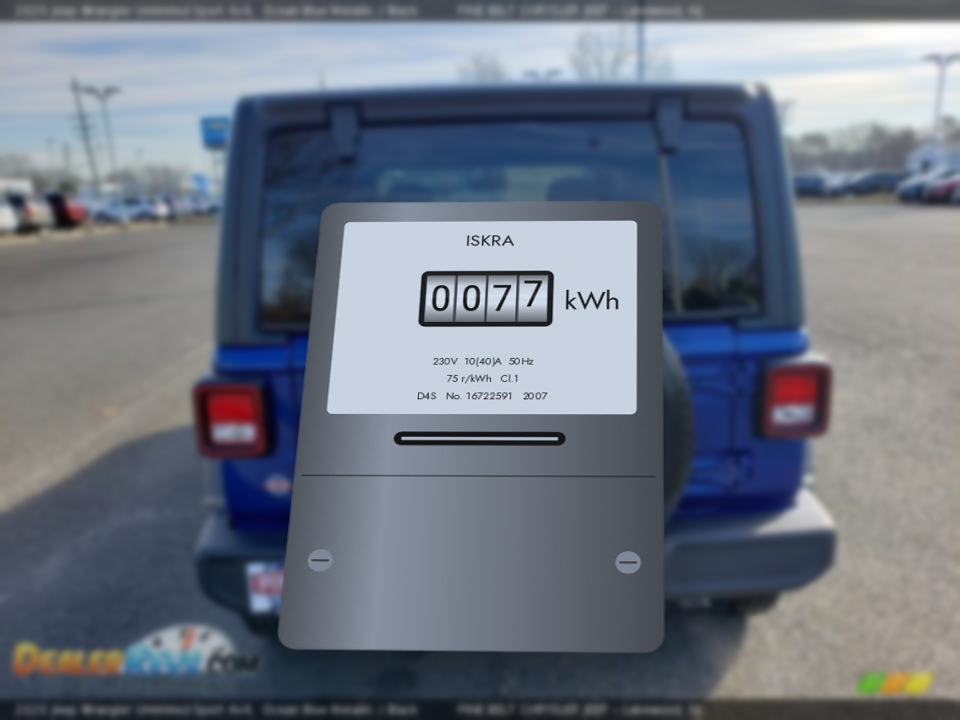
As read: 77
